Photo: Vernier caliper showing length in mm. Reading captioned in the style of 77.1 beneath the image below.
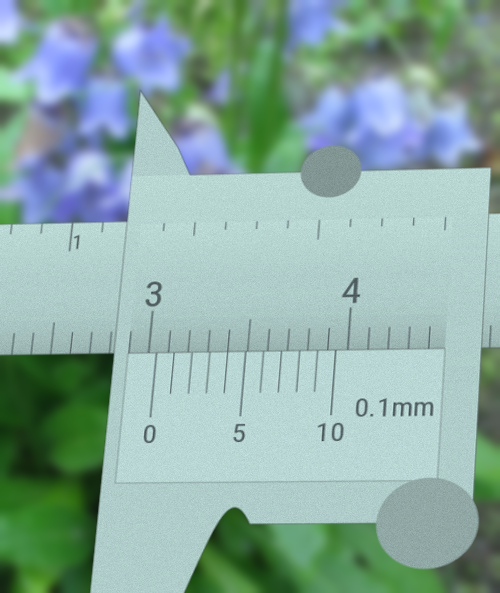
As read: 30.4
